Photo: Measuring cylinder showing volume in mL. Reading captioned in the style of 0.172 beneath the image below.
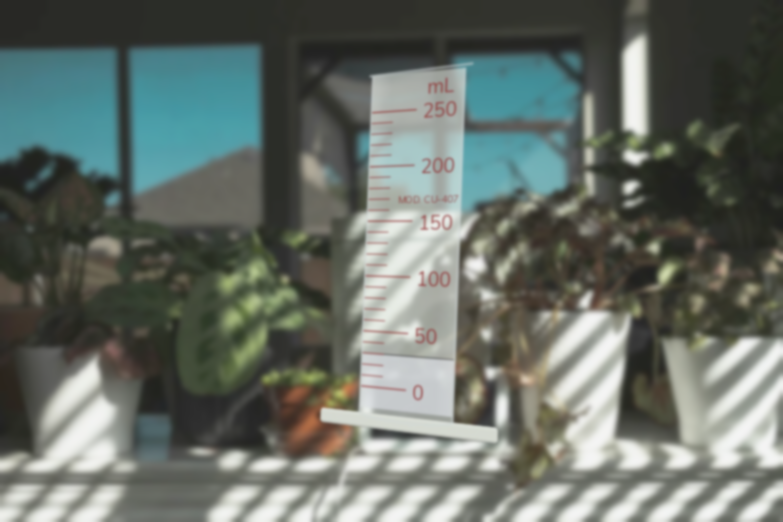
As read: 30
